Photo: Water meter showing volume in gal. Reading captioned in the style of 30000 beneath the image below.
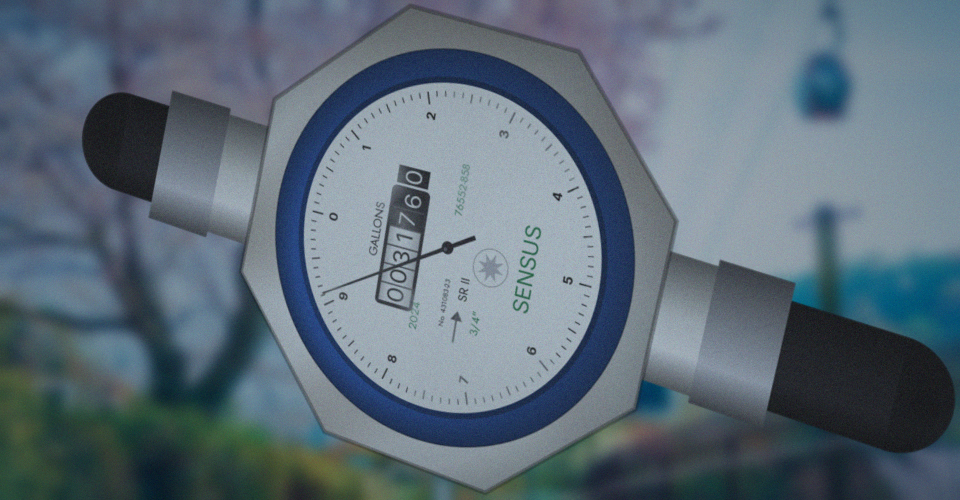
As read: 31759.1
